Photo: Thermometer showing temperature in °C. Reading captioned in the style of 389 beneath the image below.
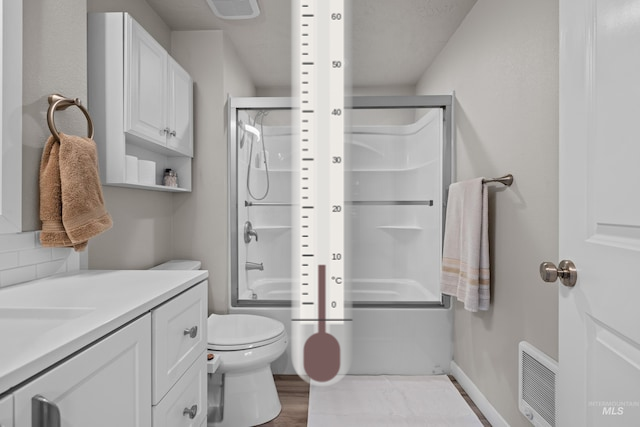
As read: 8
